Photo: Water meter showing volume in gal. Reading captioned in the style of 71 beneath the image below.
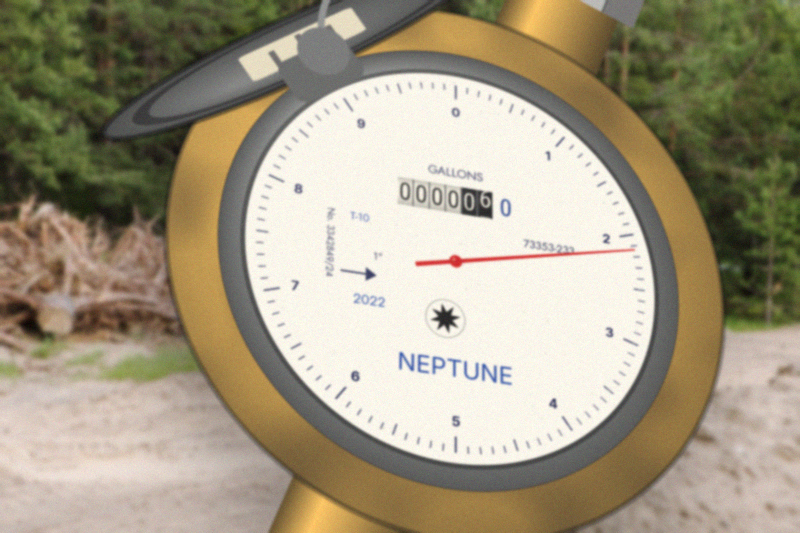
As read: 62.1
